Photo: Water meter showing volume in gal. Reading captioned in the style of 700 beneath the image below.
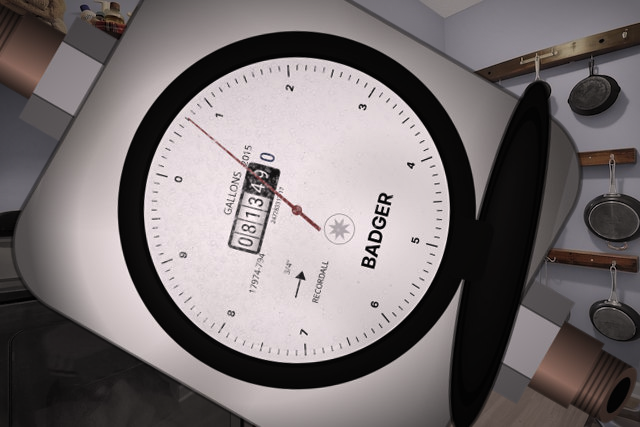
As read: 813490.7
